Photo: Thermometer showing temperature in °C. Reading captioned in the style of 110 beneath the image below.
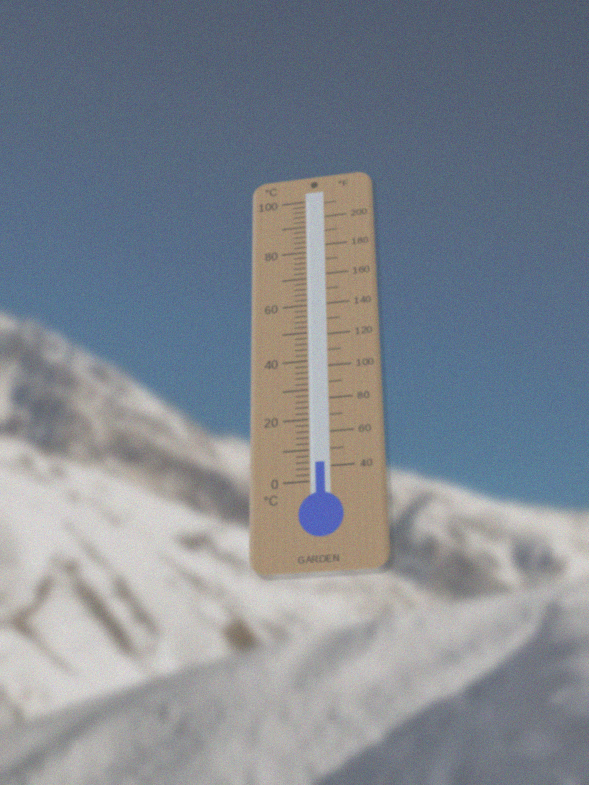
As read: 6
